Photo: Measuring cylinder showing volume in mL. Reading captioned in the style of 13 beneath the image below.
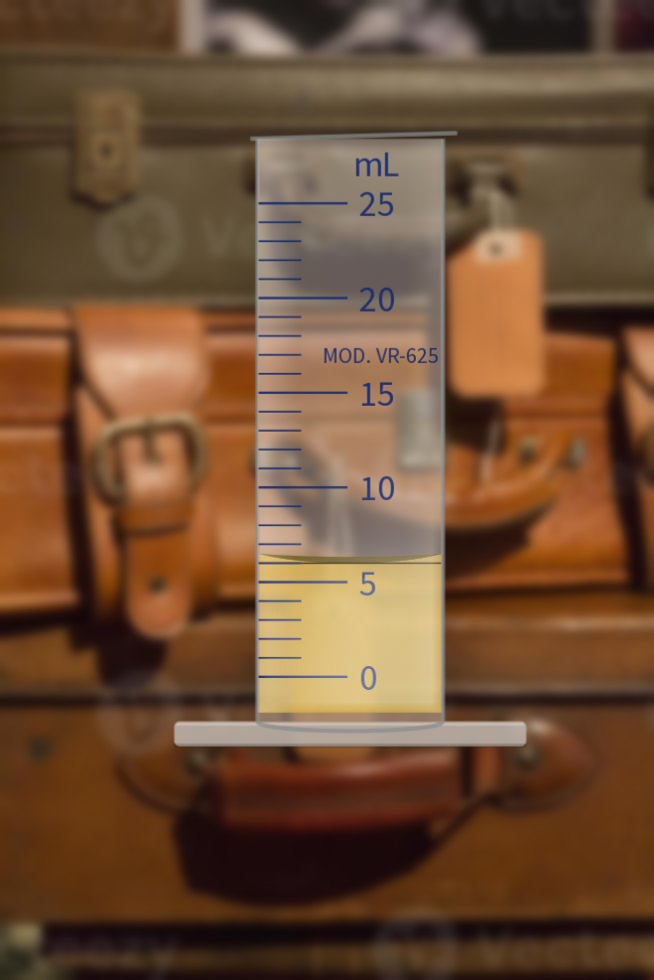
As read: 6
